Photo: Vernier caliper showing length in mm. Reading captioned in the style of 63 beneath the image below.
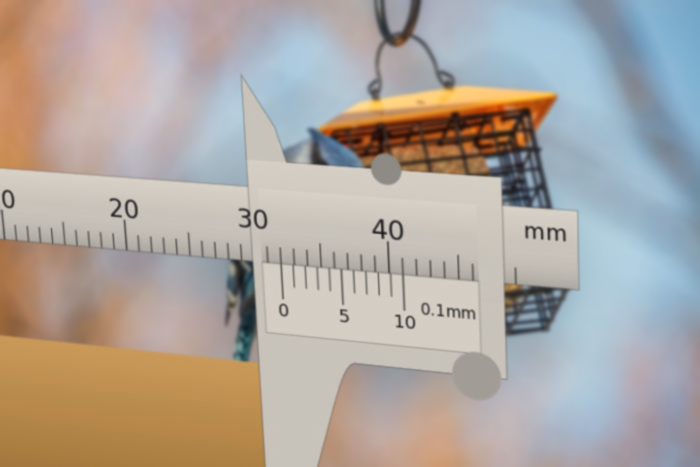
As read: 32.0
